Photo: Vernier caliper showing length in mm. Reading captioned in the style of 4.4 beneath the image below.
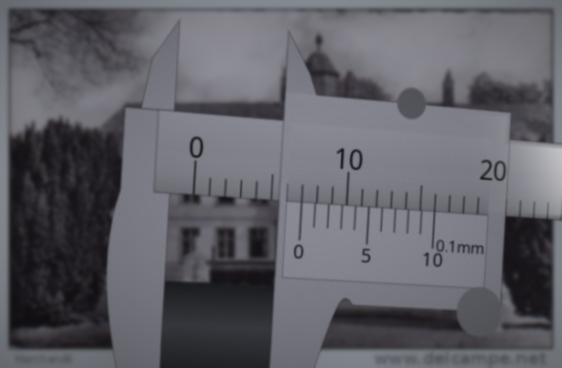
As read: 7.0
